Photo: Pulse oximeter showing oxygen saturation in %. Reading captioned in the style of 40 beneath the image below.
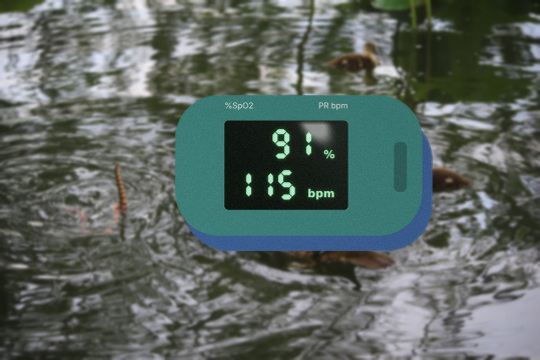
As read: 91
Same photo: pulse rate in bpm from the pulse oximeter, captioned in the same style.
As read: 115
